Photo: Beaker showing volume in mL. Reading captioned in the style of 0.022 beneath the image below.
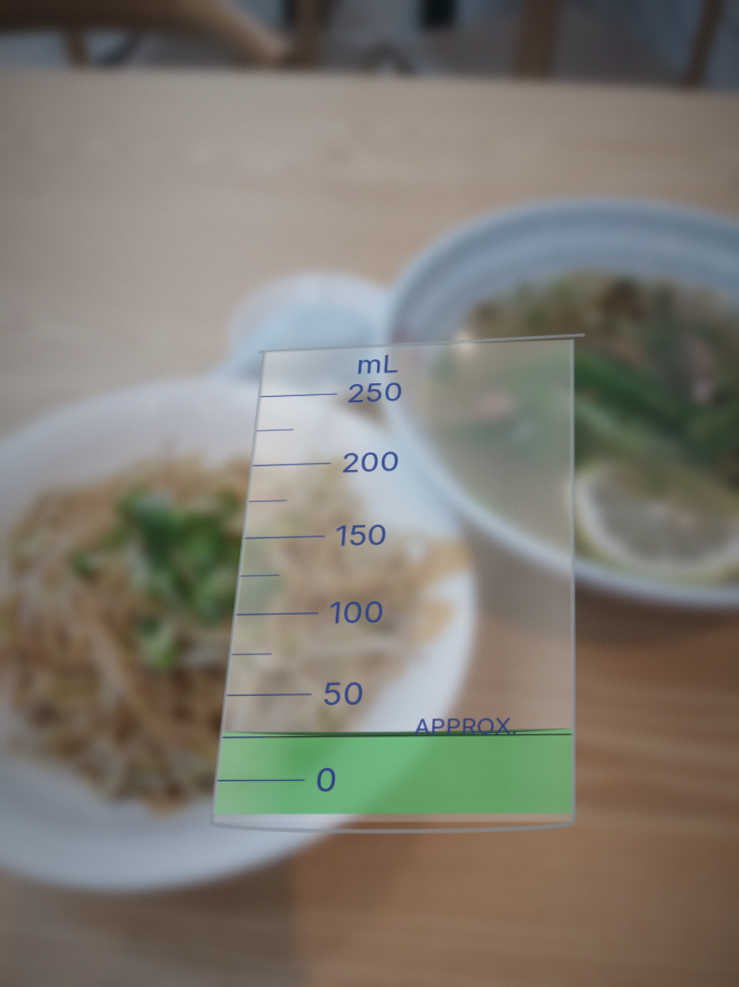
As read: 25
